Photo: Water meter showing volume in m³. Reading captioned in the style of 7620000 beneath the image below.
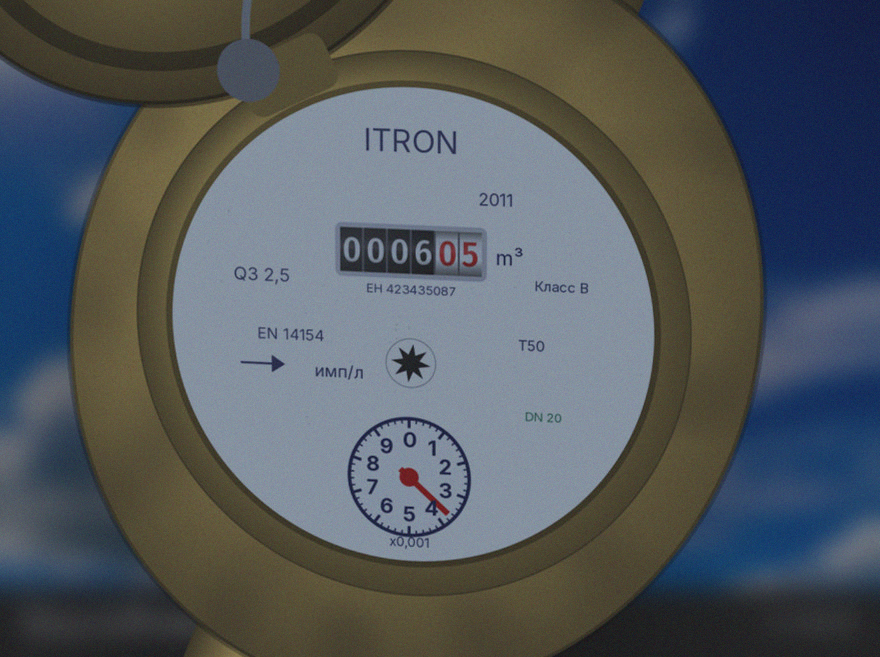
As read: 6.053
